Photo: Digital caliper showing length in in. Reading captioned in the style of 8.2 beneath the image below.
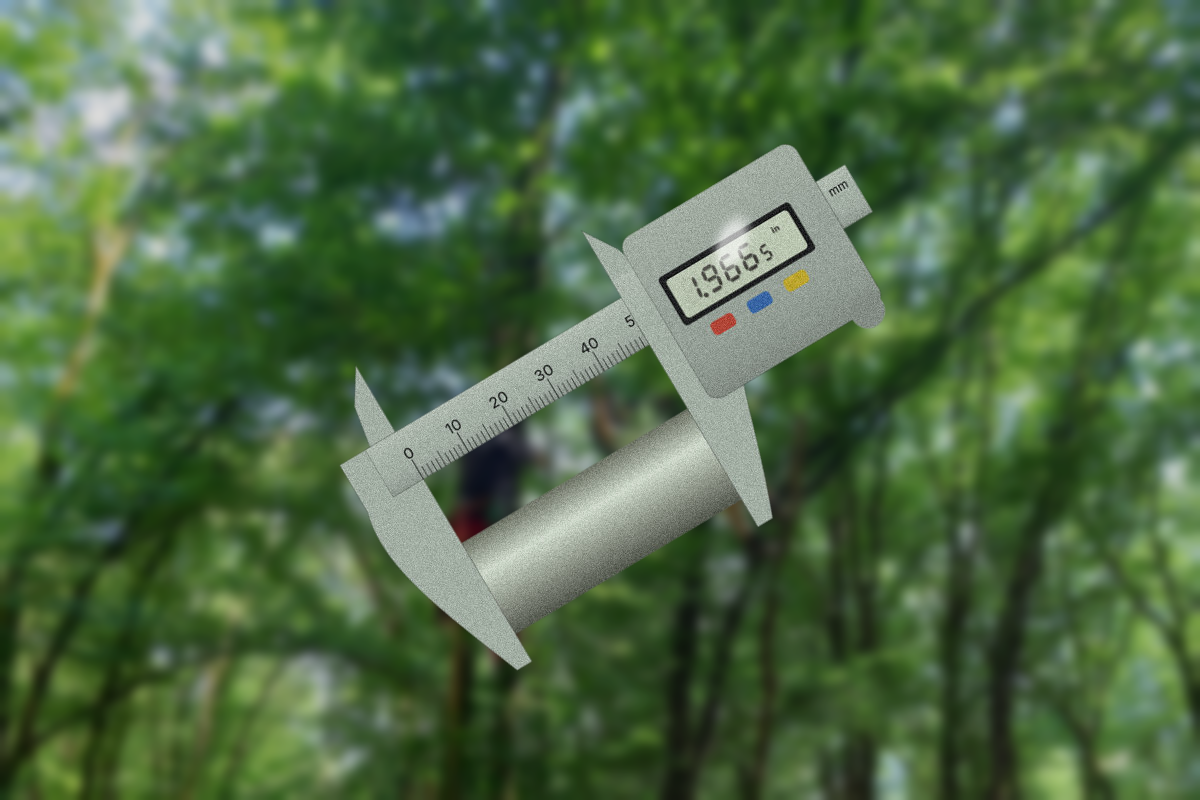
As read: 1.9665
